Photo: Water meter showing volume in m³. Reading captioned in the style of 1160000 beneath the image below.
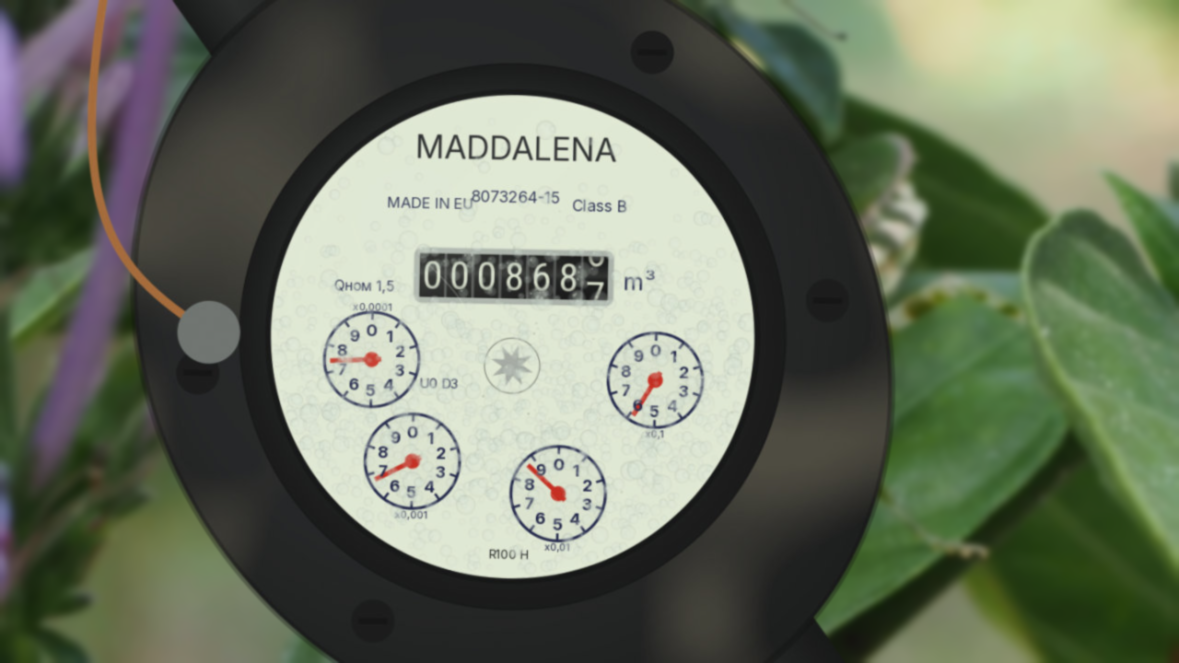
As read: 8686.5867
